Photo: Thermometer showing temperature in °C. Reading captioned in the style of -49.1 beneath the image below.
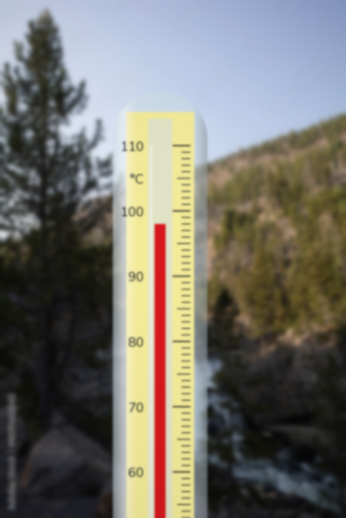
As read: 98
